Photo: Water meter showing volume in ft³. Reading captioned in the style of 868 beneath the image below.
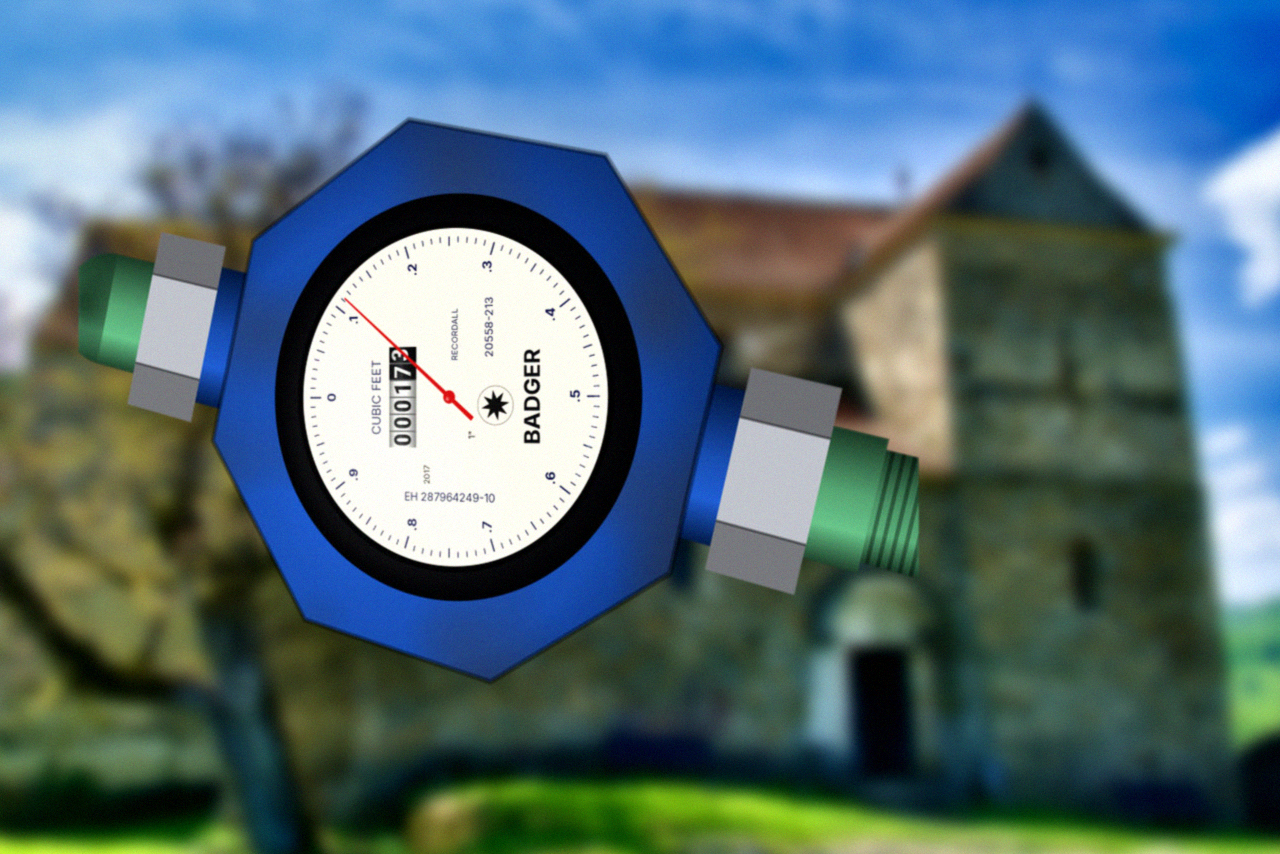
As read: 173.11
